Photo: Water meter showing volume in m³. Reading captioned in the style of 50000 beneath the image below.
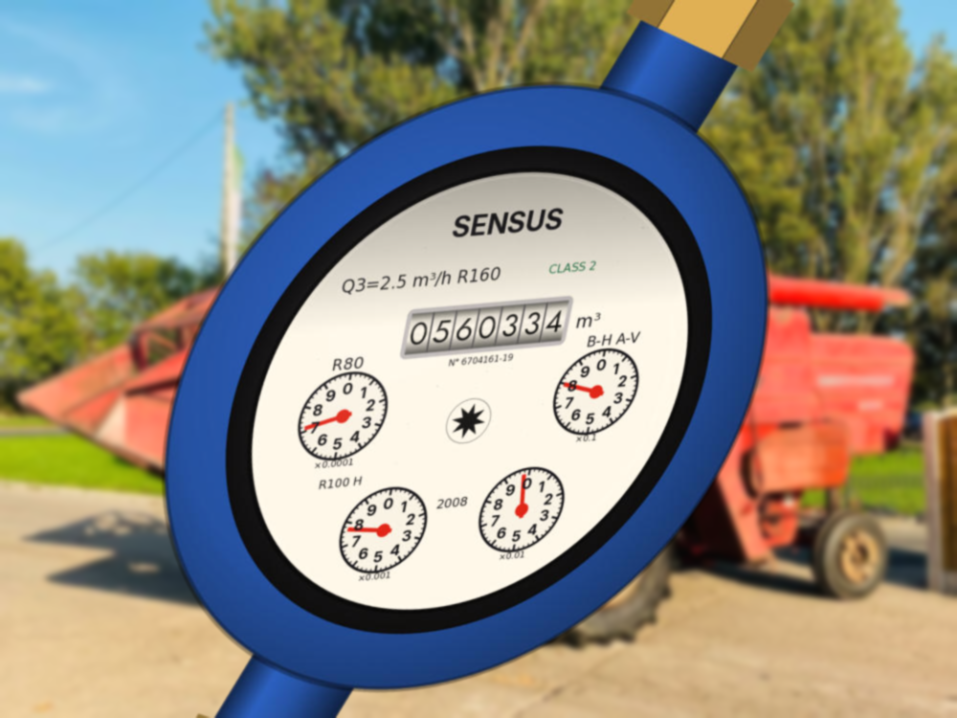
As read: 560334.7977
